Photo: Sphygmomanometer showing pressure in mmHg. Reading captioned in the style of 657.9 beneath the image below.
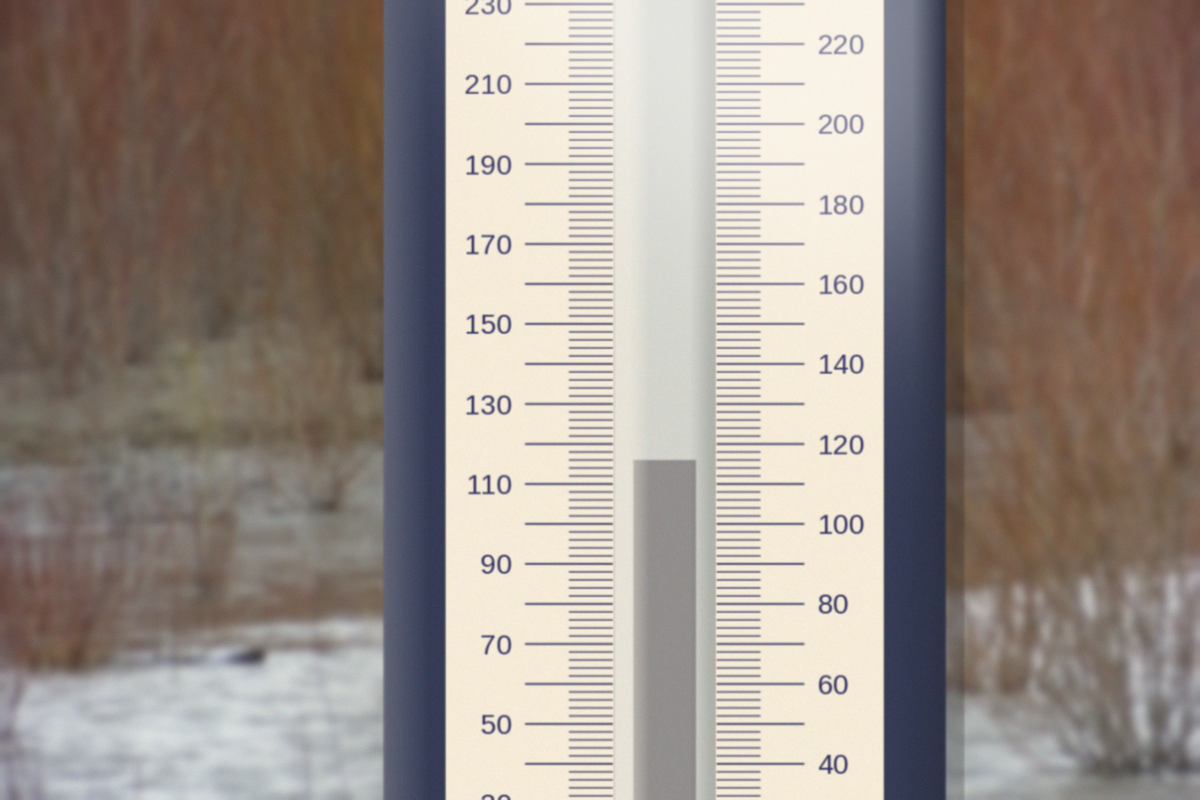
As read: 116
